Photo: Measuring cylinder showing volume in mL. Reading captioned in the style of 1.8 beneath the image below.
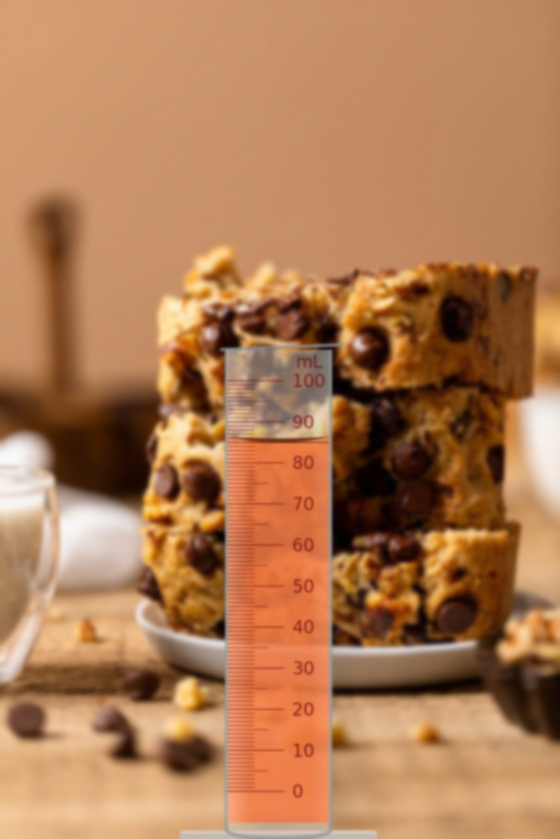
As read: 85
